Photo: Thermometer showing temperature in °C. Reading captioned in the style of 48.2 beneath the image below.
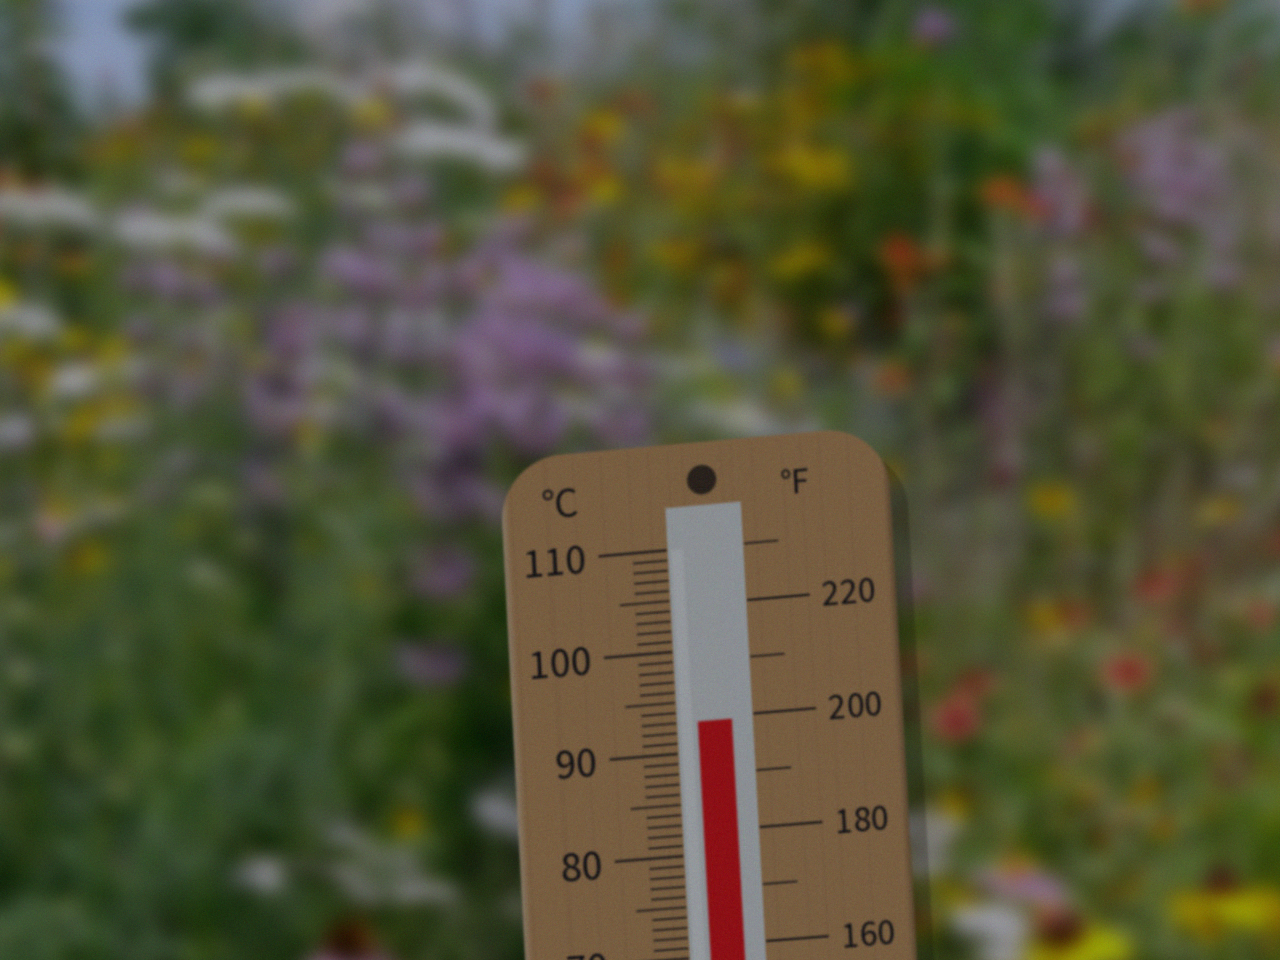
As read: 93
